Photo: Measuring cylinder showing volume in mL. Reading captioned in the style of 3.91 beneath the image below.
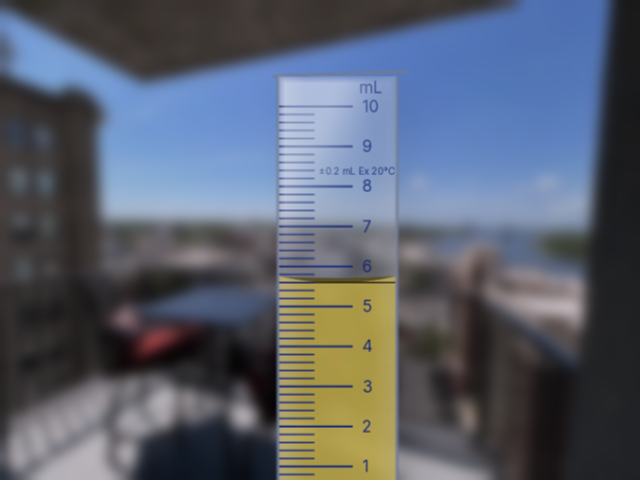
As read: 5.6
